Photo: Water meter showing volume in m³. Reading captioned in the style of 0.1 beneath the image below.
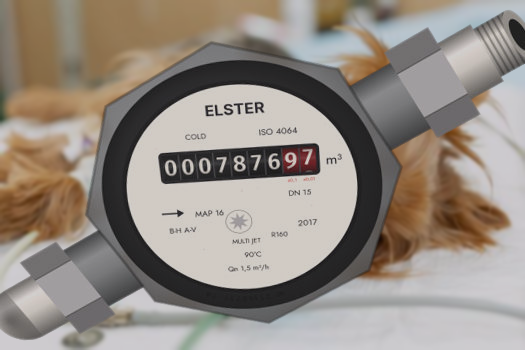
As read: 7876.97
